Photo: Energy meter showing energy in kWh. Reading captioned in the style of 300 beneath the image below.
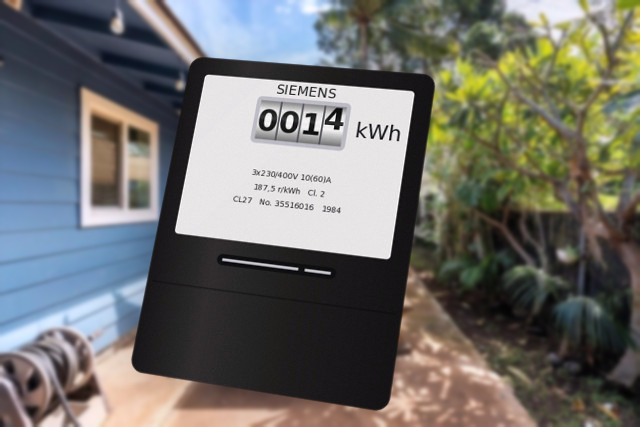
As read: 14
